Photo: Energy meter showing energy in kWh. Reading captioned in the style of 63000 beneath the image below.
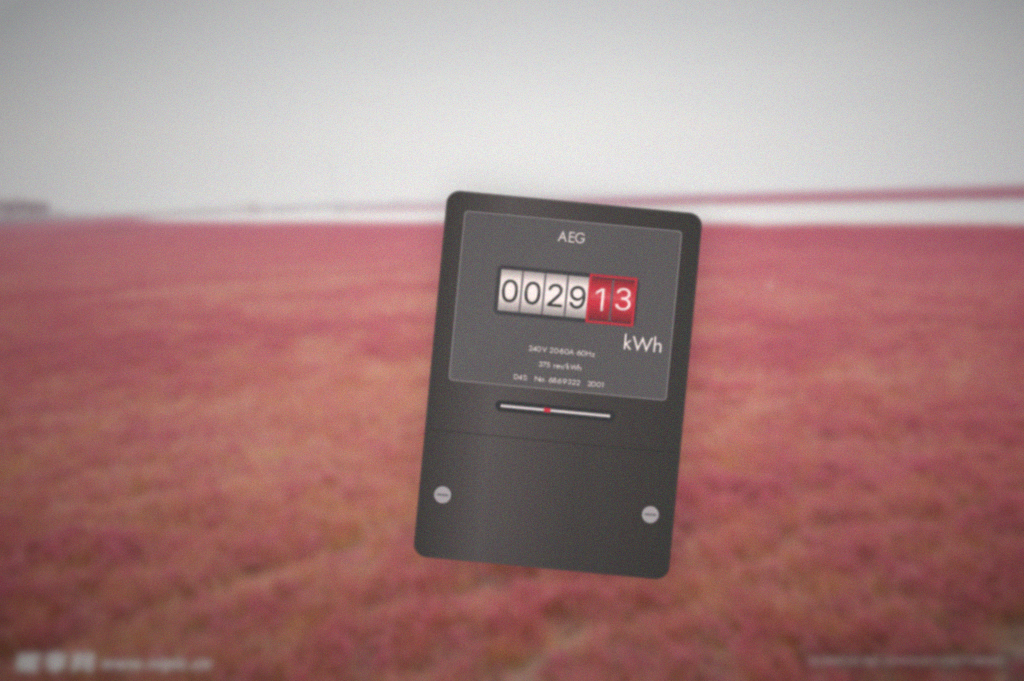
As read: 29.13
